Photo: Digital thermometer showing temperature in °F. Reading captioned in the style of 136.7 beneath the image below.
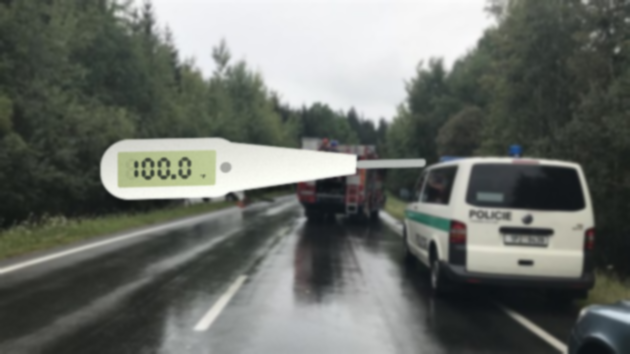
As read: 100.0
